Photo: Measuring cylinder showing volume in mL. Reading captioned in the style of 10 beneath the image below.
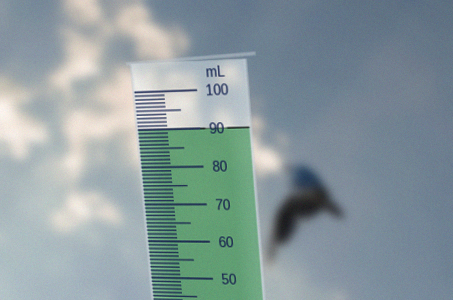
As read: 90
